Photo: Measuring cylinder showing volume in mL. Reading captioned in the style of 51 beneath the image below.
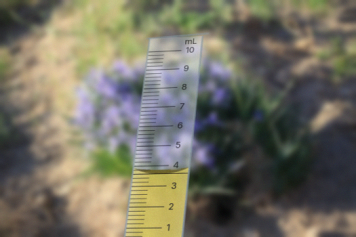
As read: 3.6
